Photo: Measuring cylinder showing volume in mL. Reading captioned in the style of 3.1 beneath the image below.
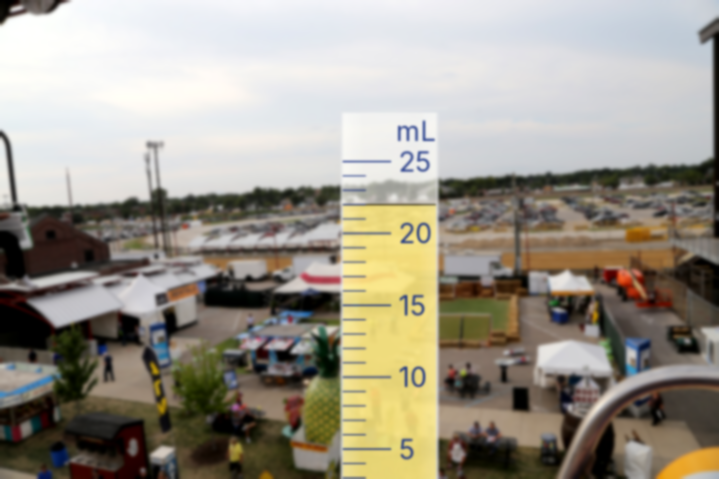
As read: 22
